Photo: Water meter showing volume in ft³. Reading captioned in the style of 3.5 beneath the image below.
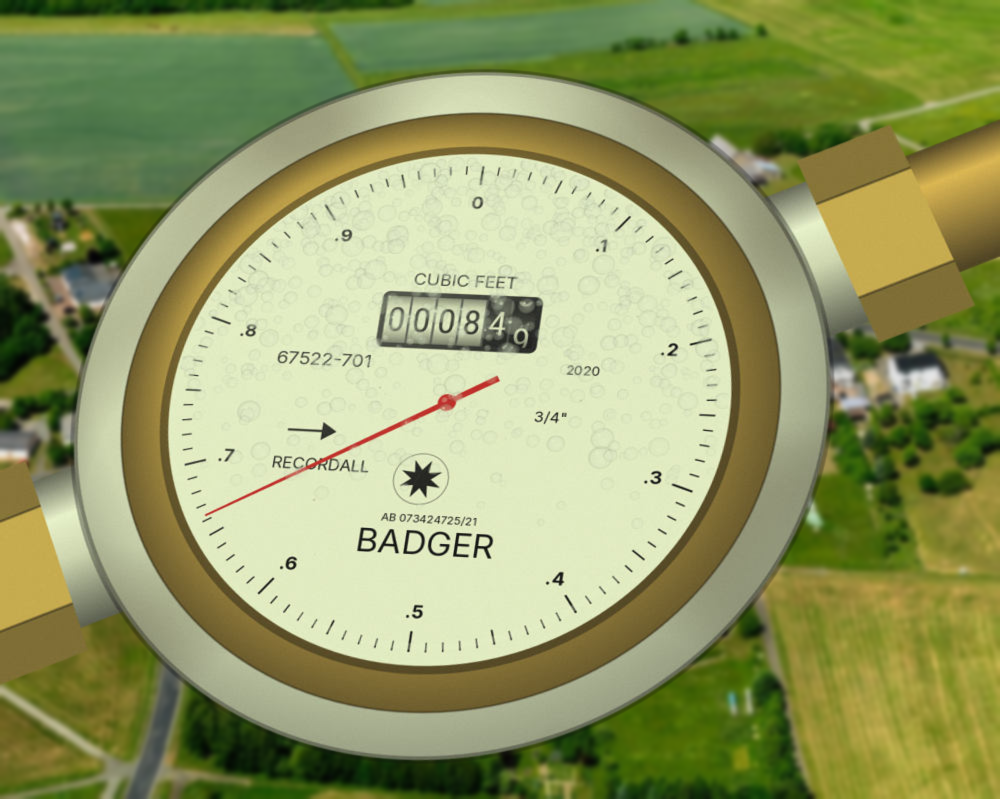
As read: 848.66
